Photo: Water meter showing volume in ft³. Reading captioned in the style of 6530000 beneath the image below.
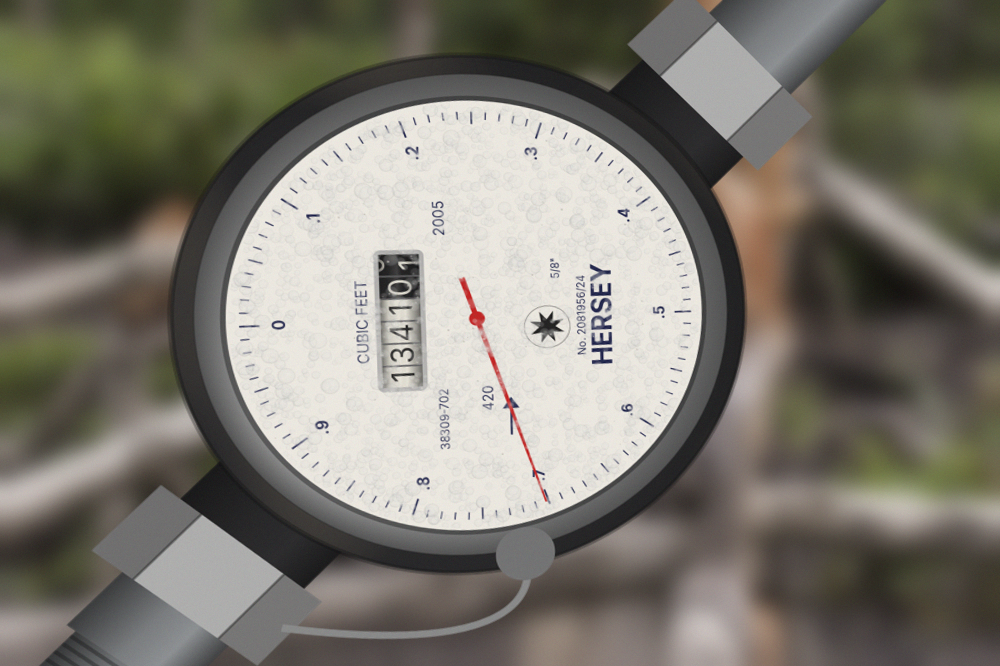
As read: 134100.70
